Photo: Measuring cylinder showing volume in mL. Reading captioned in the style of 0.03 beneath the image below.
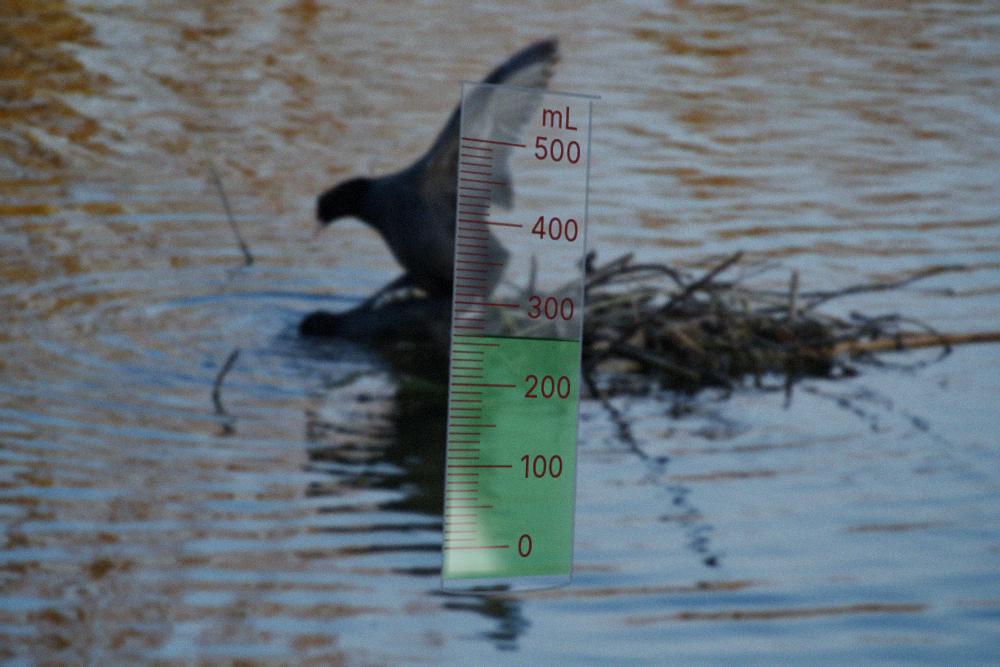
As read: 260
